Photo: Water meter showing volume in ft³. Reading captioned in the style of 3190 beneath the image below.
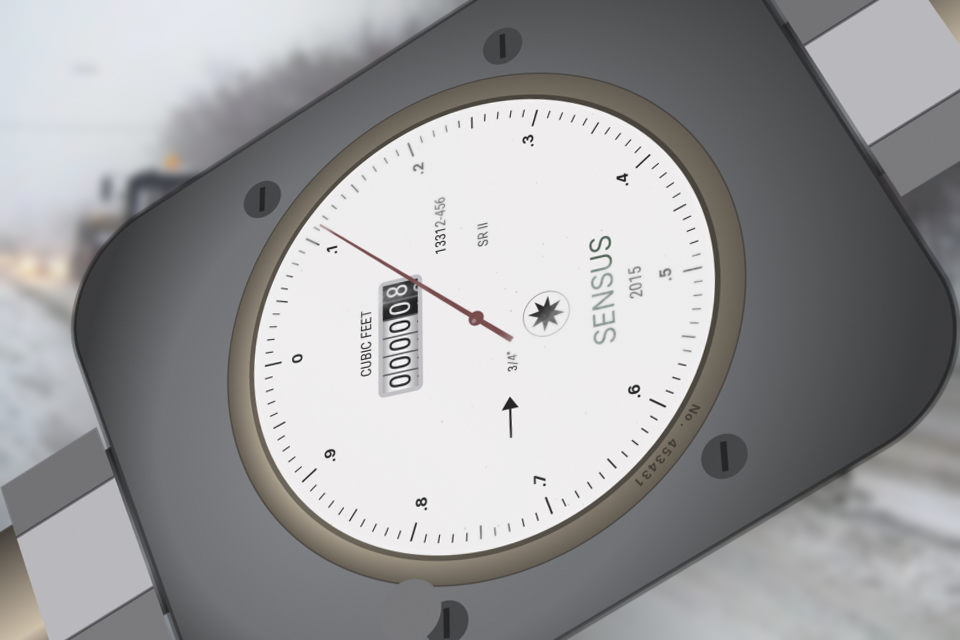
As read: 8.11
